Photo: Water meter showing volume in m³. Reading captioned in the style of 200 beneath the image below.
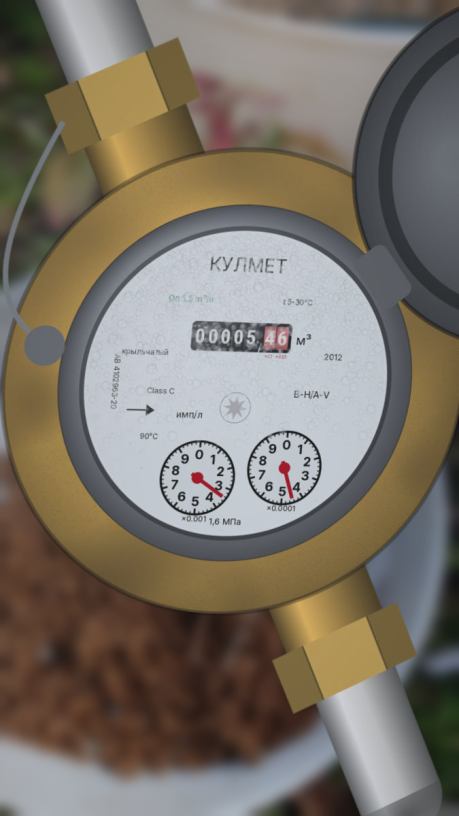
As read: 5.4634
